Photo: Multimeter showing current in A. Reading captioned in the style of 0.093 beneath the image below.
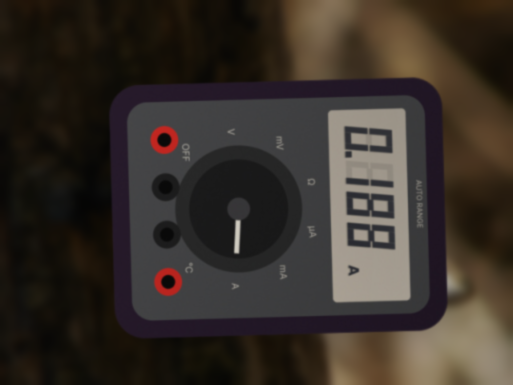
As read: 0.188
